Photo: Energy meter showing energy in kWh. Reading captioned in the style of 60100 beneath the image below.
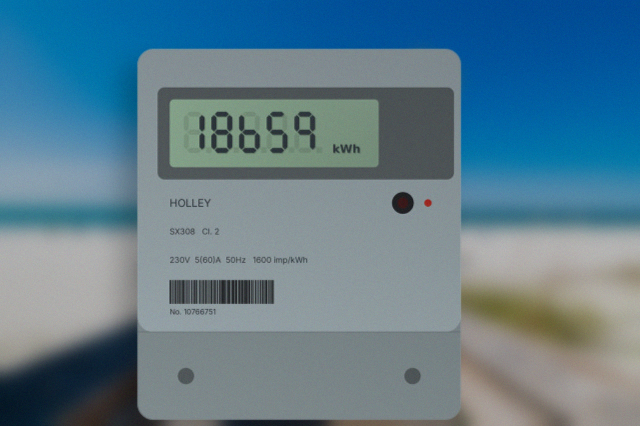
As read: 18659
